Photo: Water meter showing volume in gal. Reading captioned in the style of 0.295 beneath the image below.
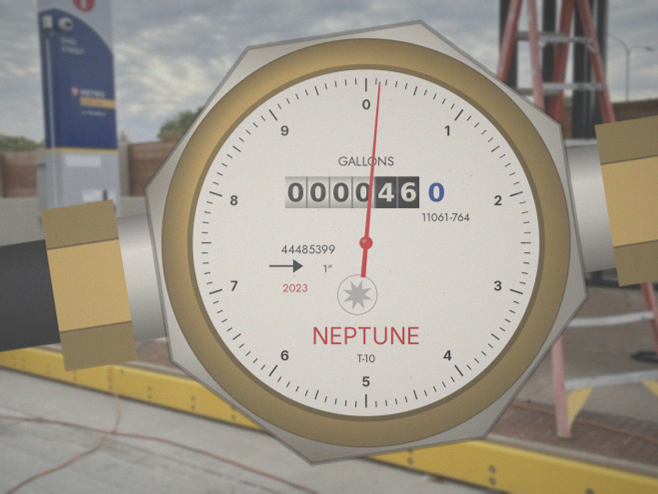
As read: 460.1
